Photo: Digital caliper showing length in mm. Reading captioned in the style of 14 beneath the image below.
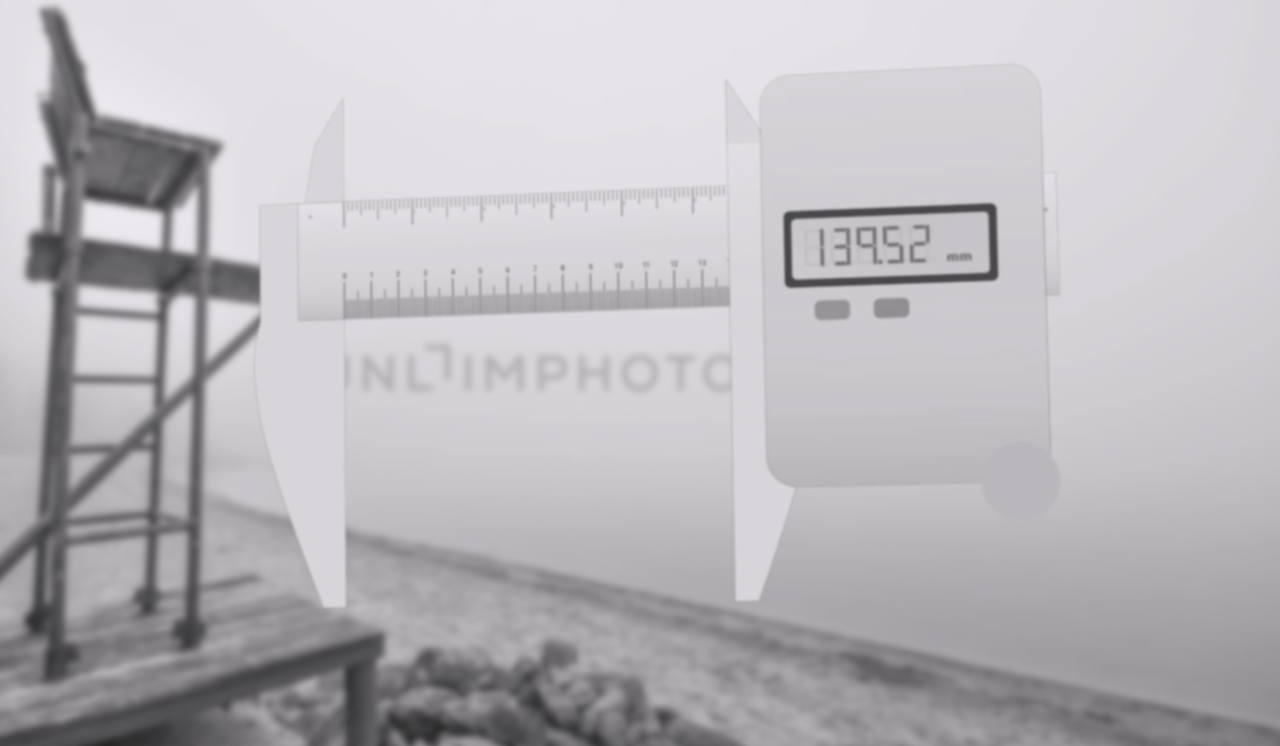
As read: 139.52
